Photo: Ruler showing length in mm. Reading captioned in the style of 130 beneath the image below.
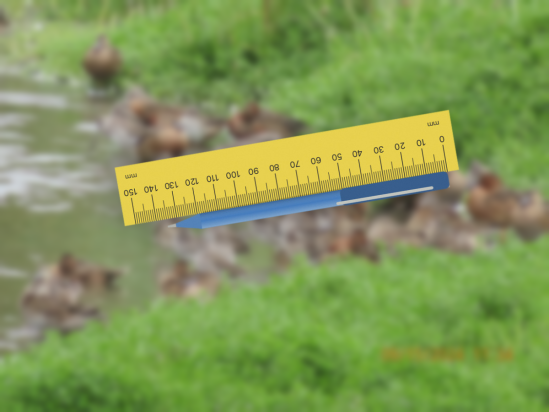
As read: 135
